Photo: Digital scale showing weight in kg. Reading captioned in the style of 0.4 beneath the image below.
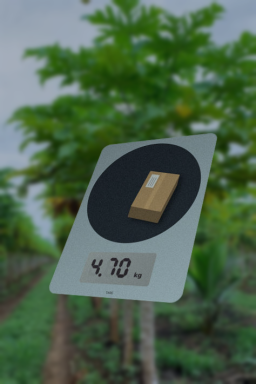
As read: 4.70
